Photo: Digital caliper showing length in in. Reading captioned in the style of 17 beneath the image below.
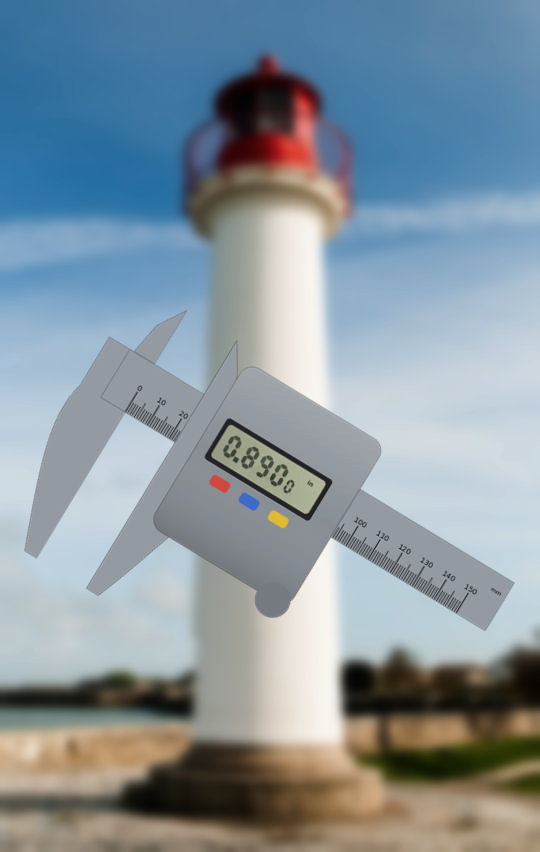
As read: 0.8900
